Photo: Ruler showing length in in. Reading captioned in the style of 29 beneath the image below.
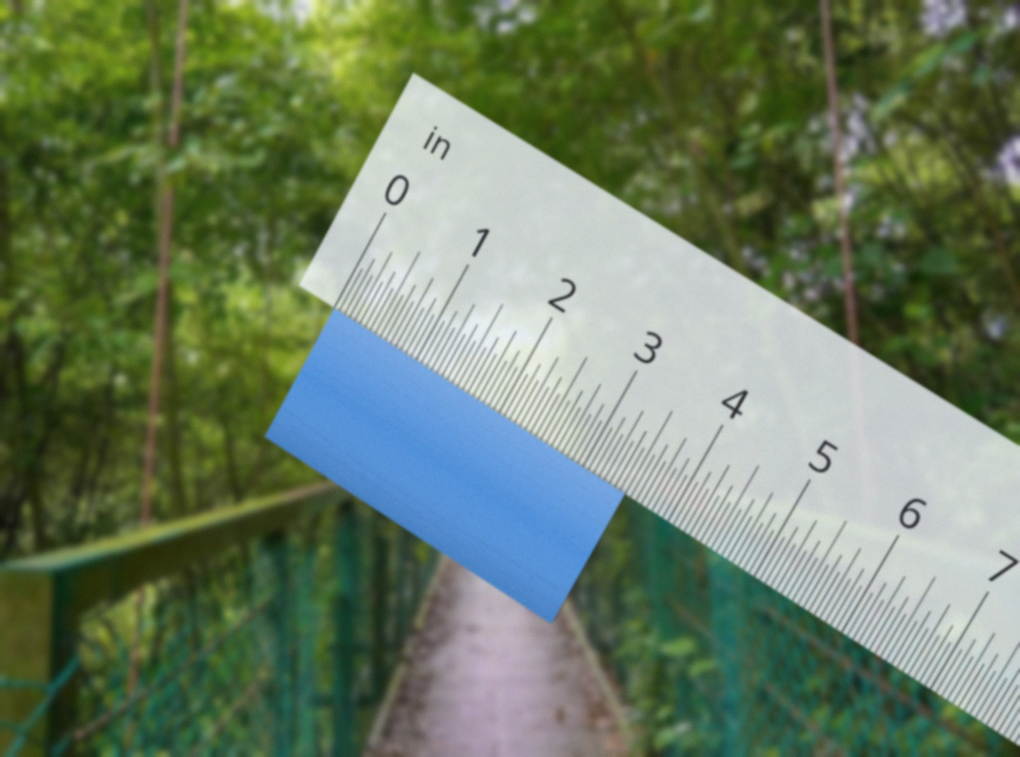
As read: 3.5
